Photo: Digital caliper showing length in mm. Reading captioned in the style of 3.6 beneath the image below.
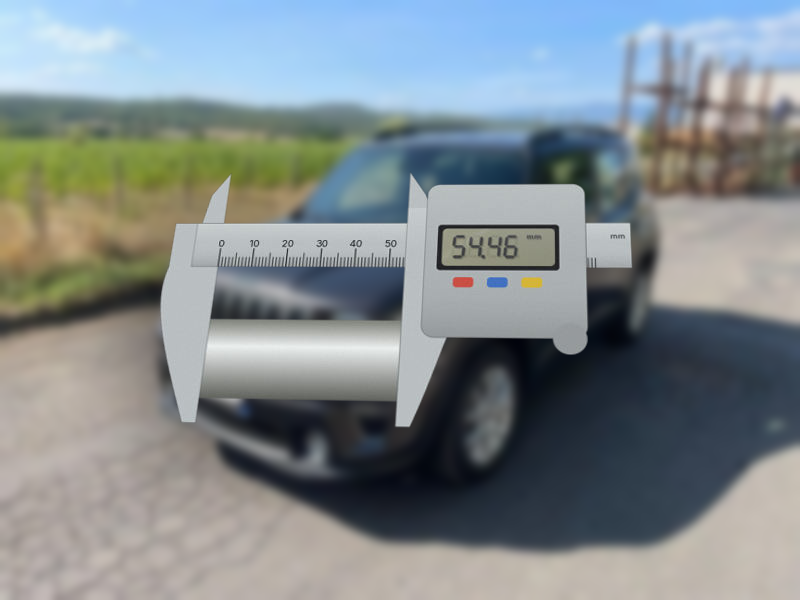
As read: 54.46
